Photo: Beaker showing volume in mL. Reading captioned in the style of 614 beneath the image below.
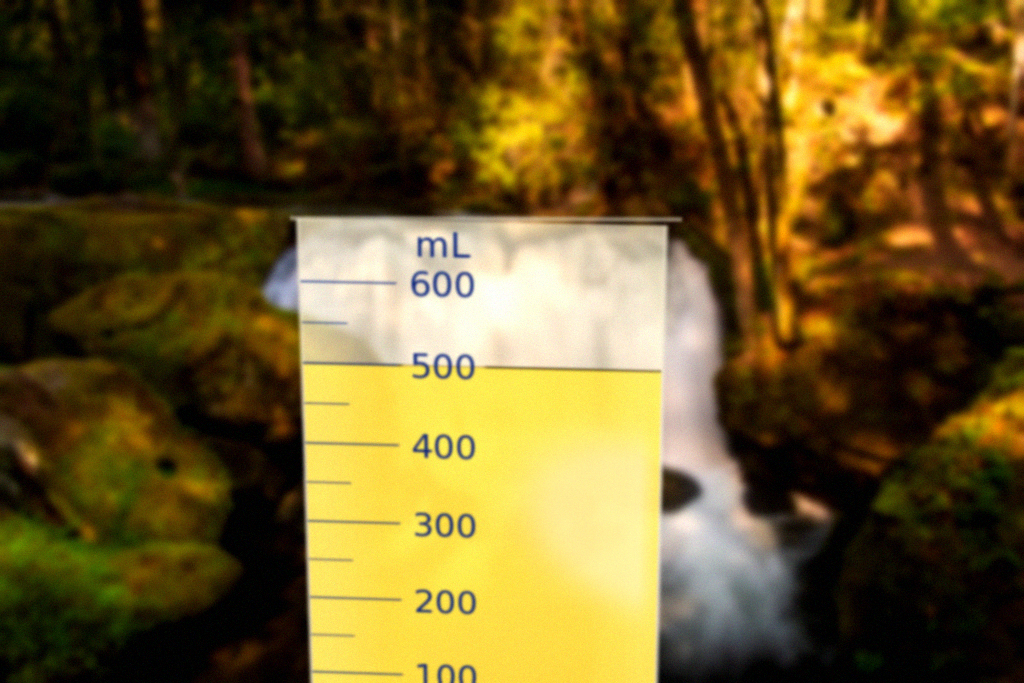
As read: 500
